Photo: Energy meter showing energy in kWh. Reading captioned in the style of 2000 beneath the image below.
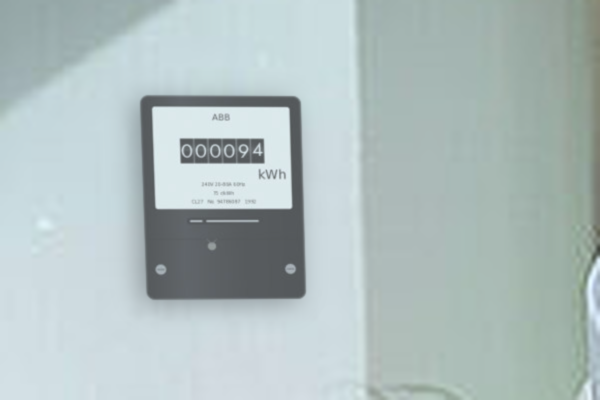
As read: 94
